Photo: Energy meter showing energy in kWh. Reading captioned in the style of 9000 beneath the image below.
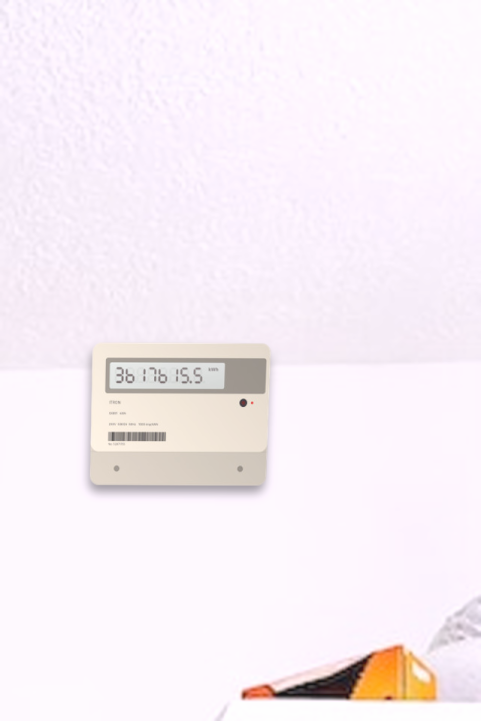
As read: 3617615.5
